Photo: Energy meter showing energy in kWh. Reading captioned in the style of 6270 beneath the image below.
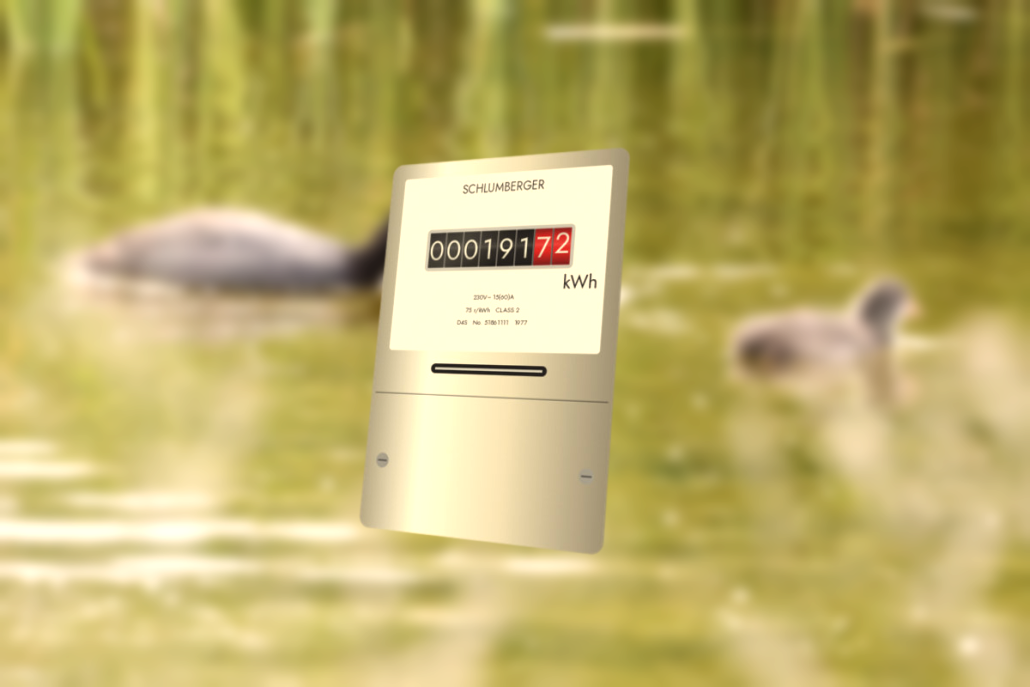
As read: 191.72
